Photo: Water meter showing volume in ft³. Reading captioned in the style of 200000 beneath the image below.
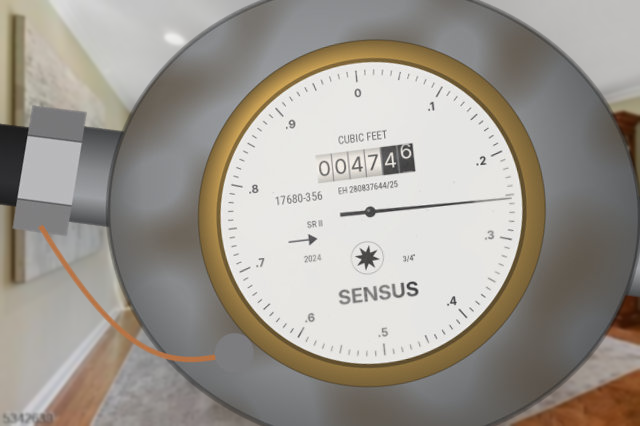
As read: 4746.25
